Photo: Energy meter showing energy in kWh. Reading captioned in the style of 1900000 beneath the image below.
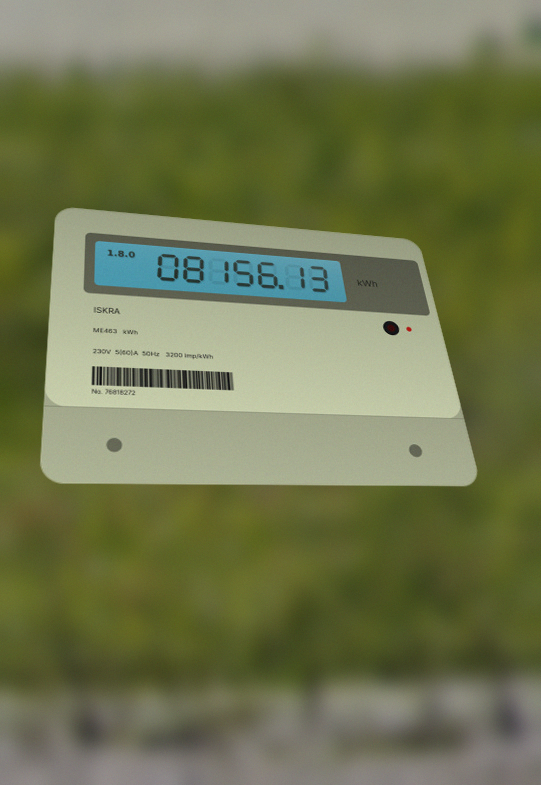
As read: 8156.13
